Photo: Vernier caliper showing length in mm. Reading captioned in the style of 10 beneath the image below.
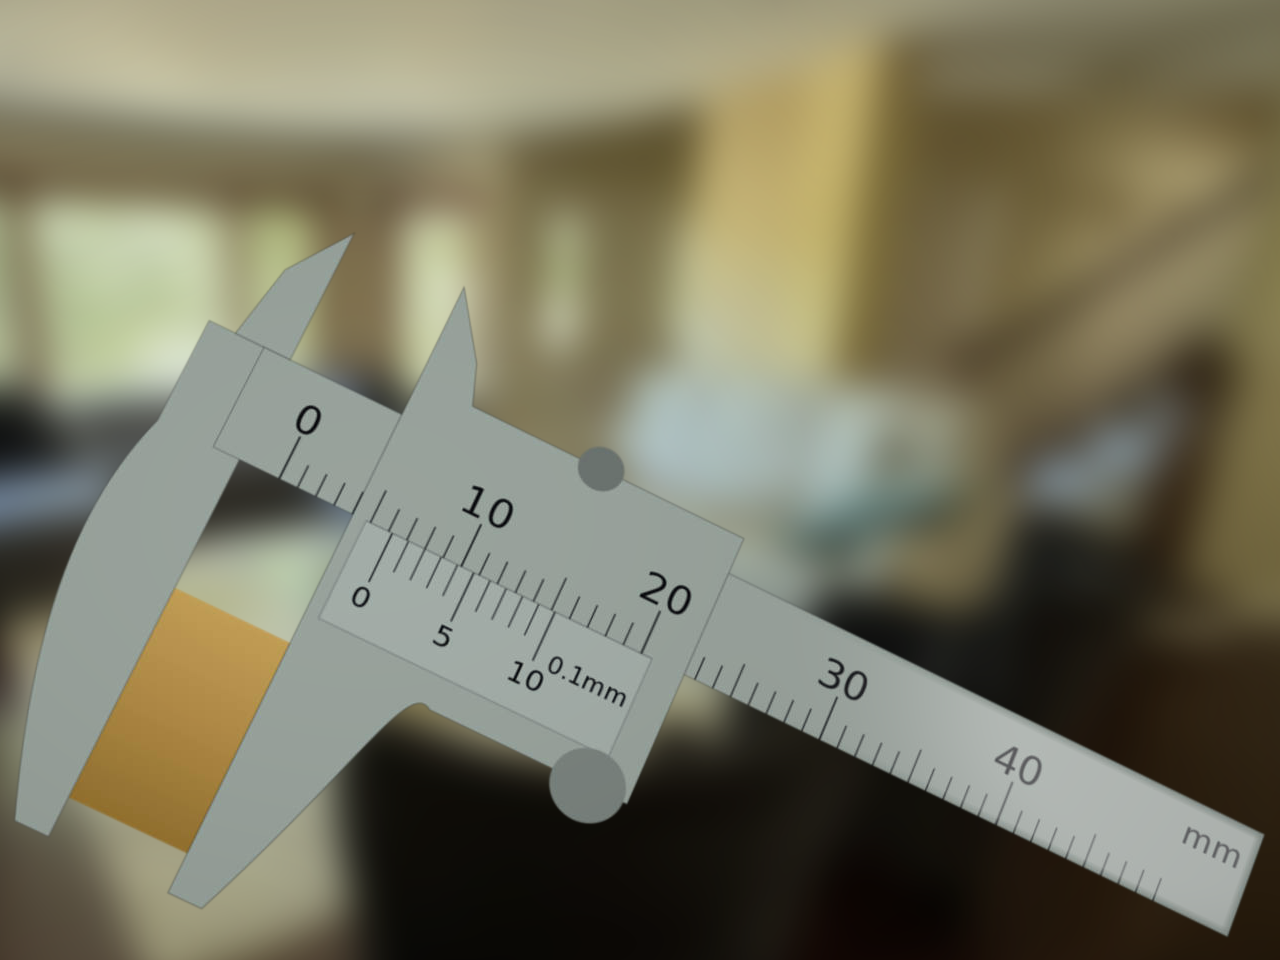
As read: 6.2
